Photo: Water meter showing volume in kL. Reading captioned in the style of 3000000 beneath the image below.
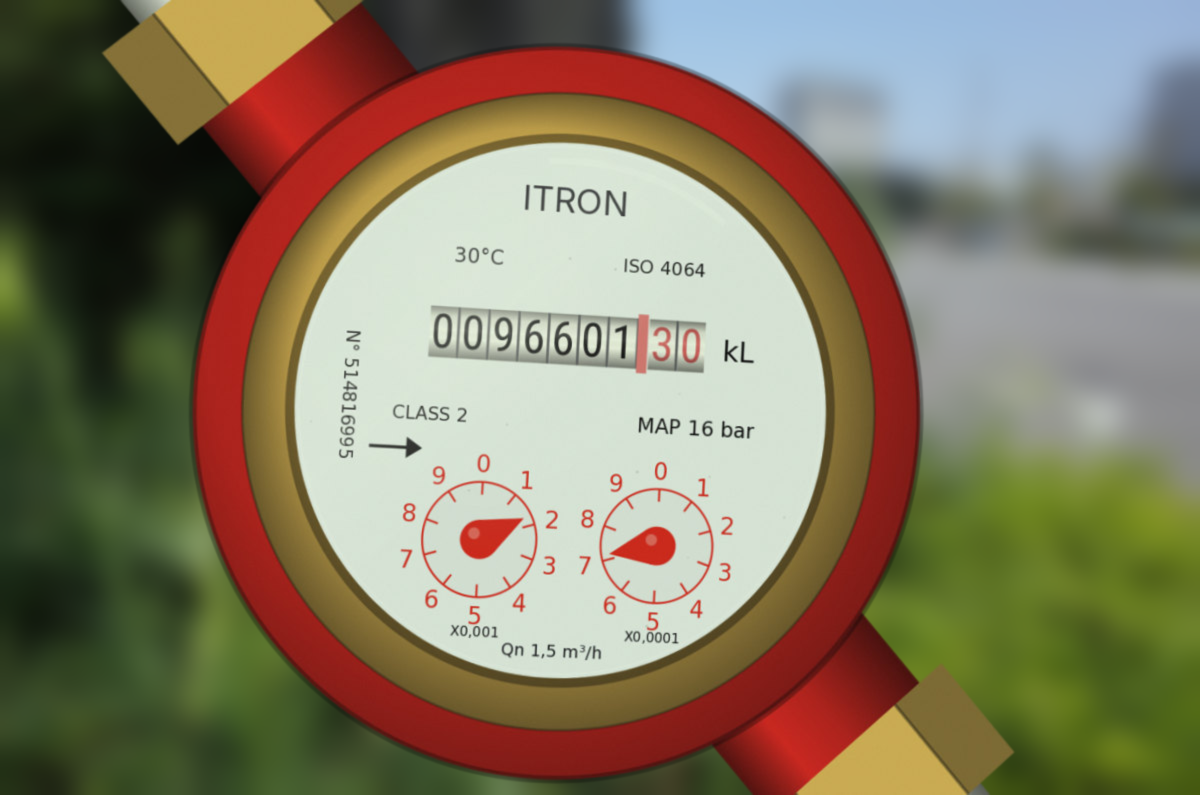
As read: 96601.3017
